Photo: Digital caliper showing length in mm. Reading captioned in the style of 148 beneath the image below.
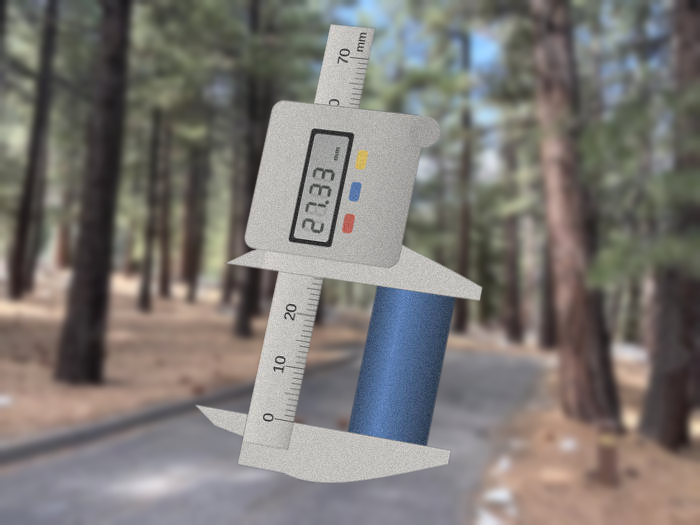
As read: 27.33
